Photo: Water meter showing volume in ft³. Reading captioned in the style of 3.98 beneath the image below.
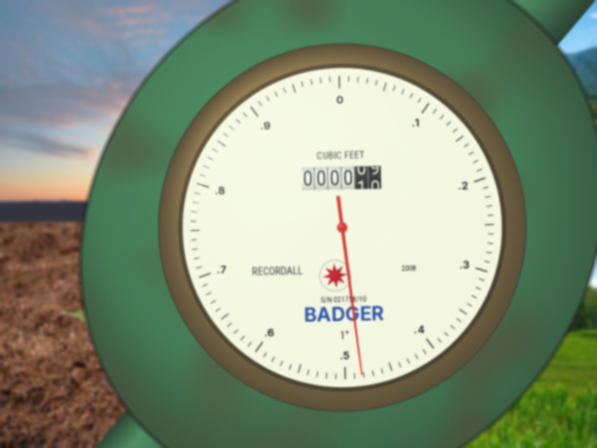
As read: 9.48
